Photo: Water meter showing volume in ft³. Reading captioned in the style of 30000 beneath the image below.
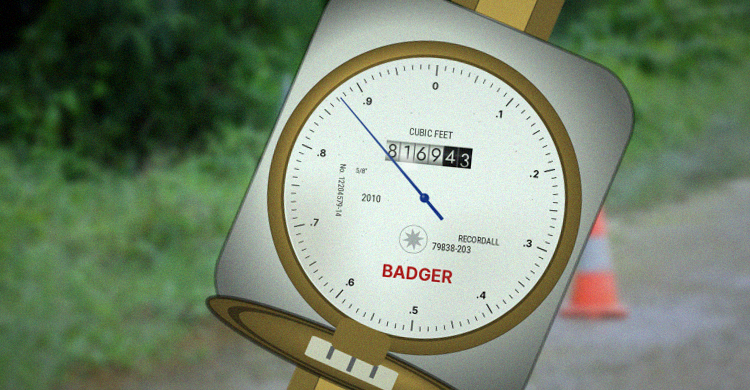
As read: 816942.87
